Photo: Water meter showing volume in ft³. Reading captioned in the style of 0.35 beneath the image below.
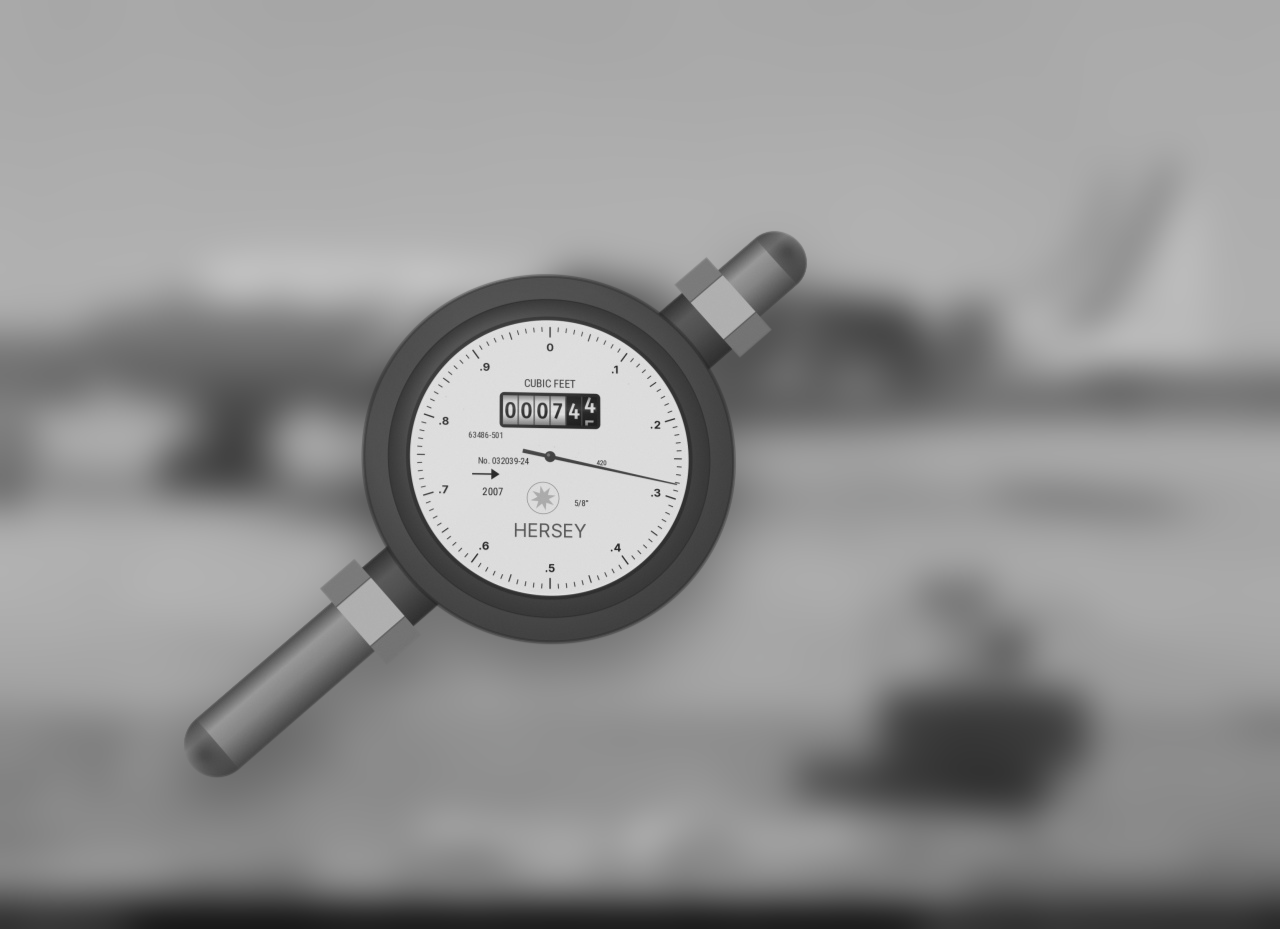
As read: 744.28
